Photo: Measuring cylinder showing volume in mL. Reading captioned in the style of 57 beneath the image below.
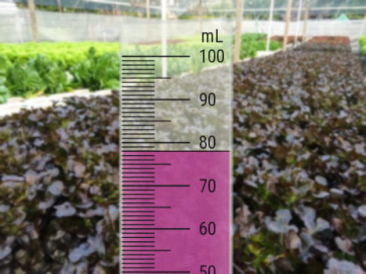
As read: 78
